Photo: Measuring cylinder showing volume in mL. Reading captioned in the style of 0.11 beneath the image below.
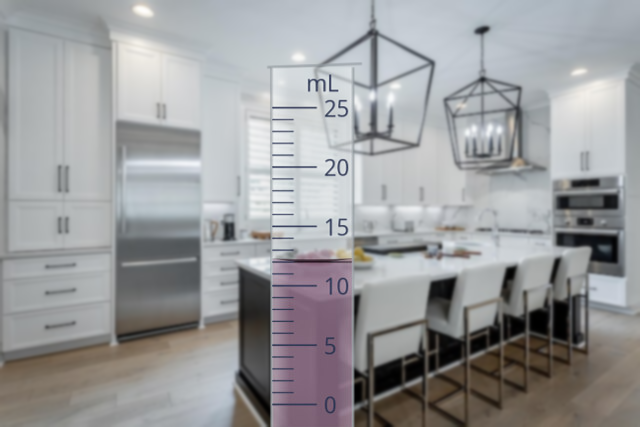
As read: 12
